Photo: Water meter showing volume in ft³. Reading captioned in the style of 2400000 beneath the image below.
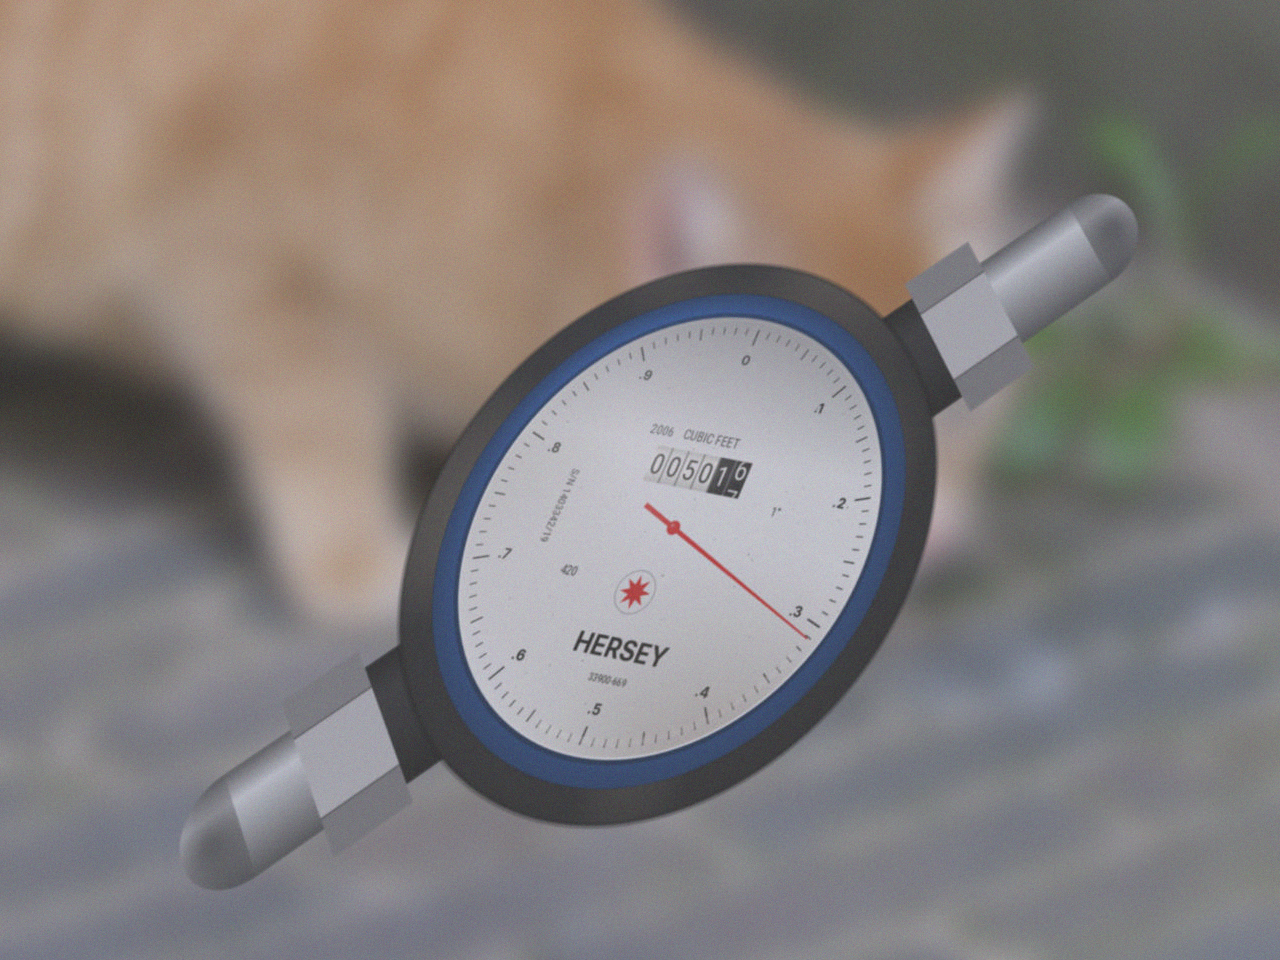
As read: 5016.31
